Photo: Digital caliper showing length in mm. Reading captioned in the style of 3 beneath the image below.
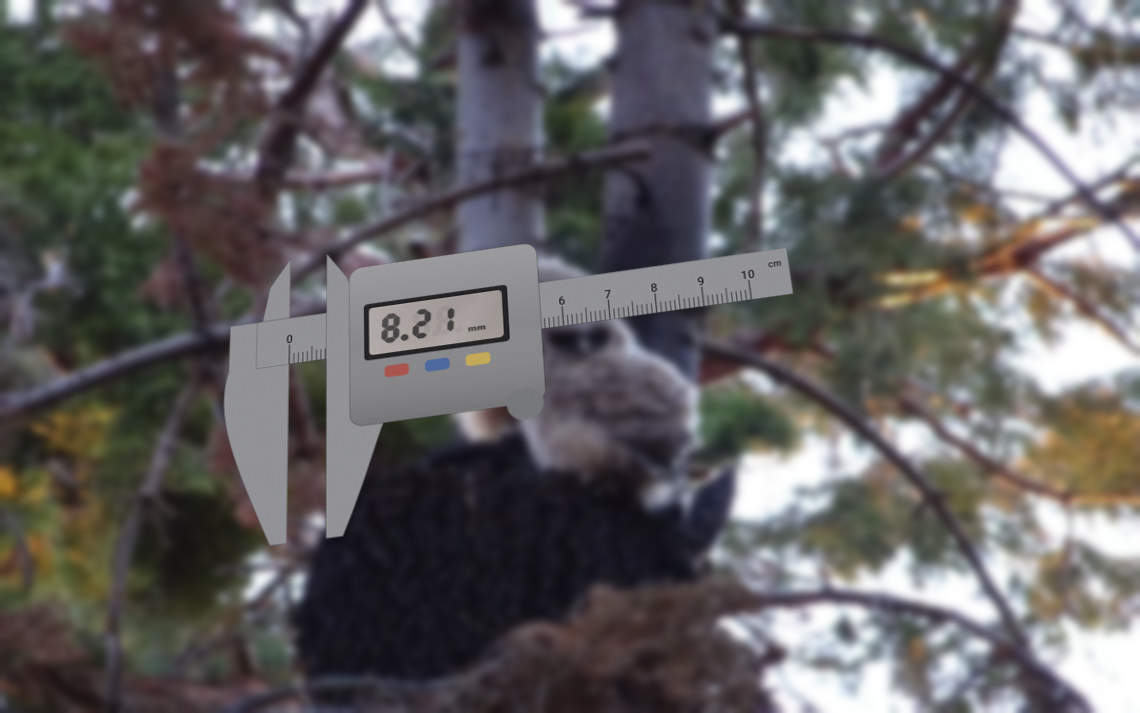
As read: 8.21
